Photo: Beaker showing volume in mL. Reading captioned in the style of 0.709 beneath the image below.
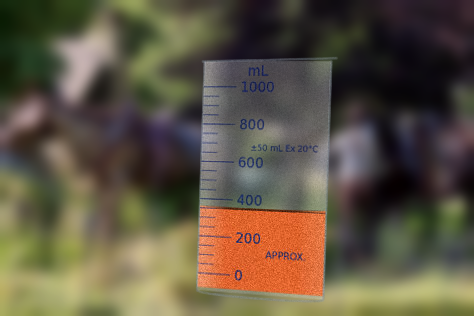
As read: 350
